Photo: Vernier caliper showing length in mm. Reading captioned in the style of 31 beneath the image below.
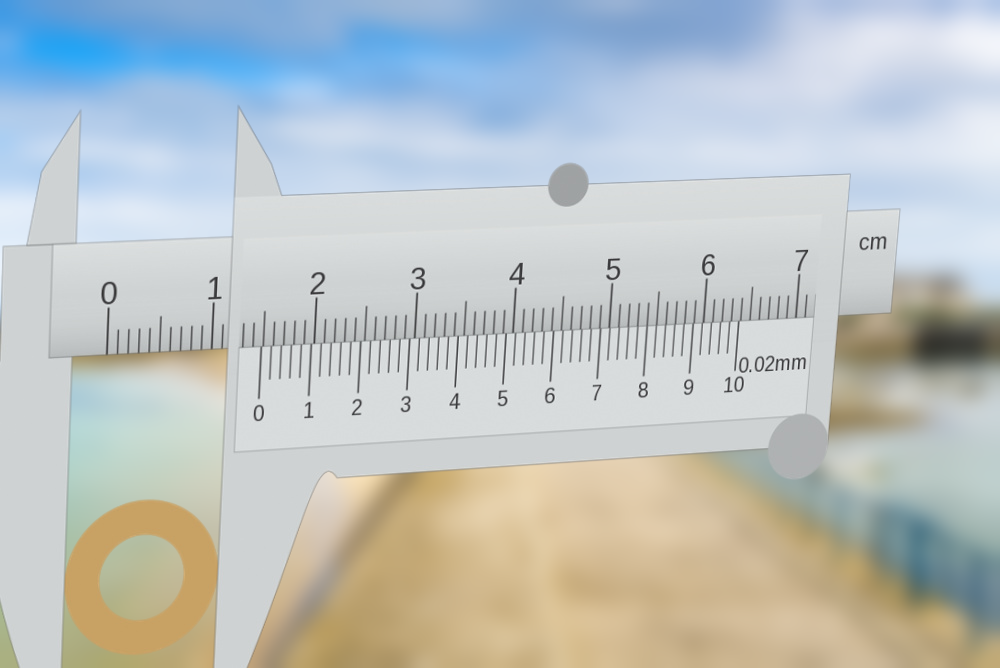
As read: 14.8
